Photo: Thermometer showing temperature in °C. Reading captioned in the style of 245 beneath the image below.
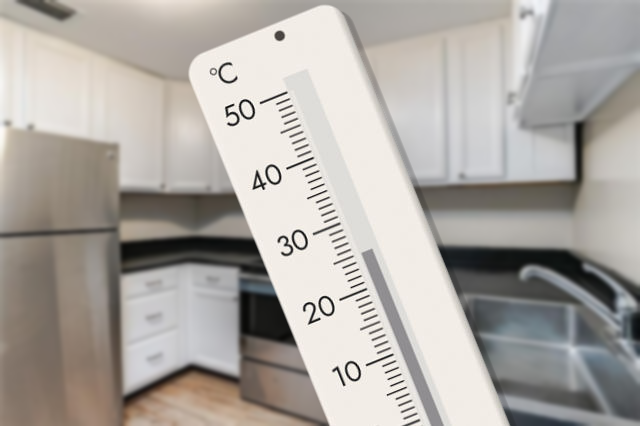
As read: 25
